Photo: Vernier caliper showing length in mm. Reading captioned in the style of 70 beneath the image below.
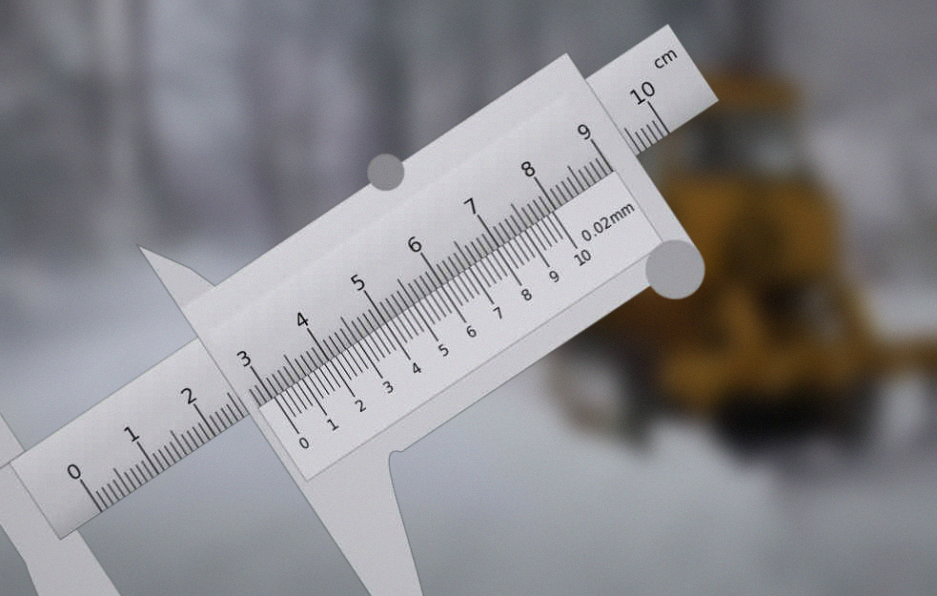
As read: 30.4
